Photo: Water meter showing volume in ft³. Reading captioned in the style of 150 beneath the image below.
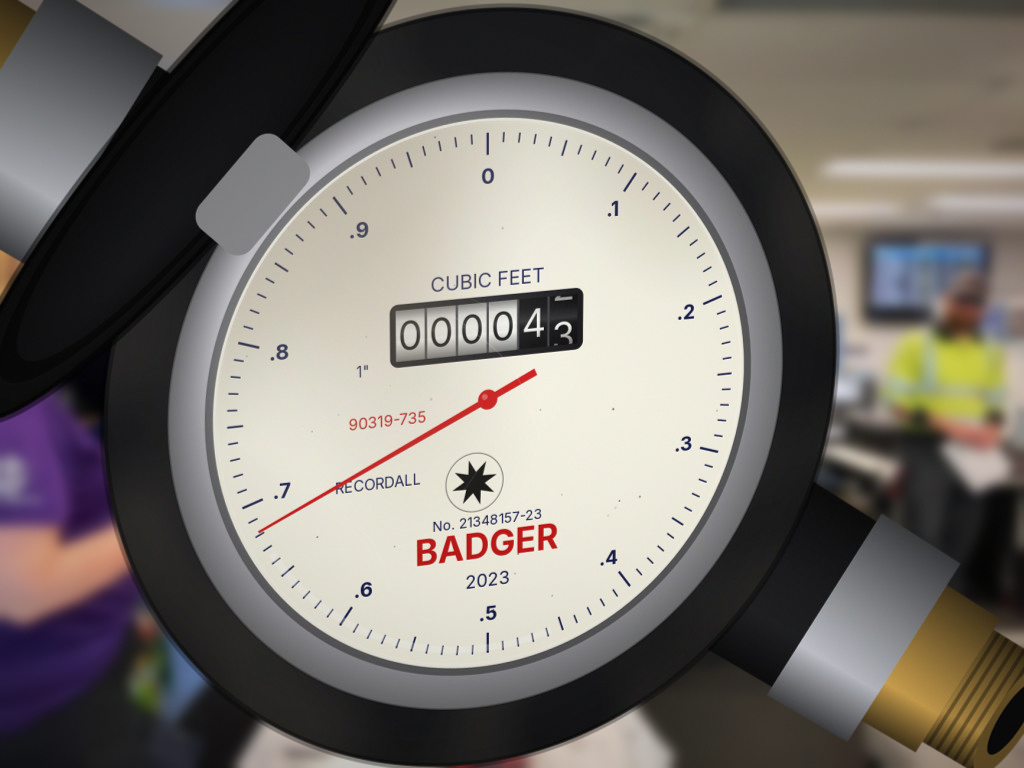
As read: 42.68
